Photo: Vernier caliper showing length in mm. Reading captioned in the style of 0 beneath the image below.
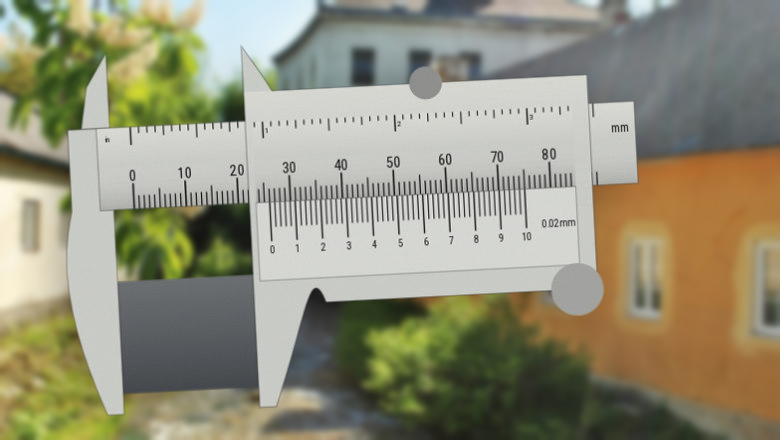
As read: 26.0
